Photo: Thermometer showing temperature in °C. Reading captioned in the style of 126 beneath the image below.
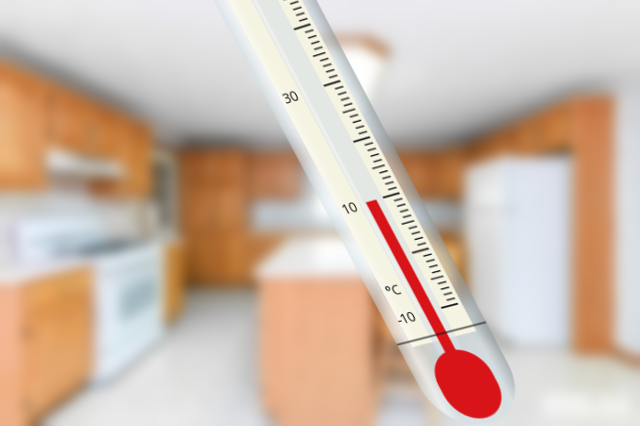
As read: 10
